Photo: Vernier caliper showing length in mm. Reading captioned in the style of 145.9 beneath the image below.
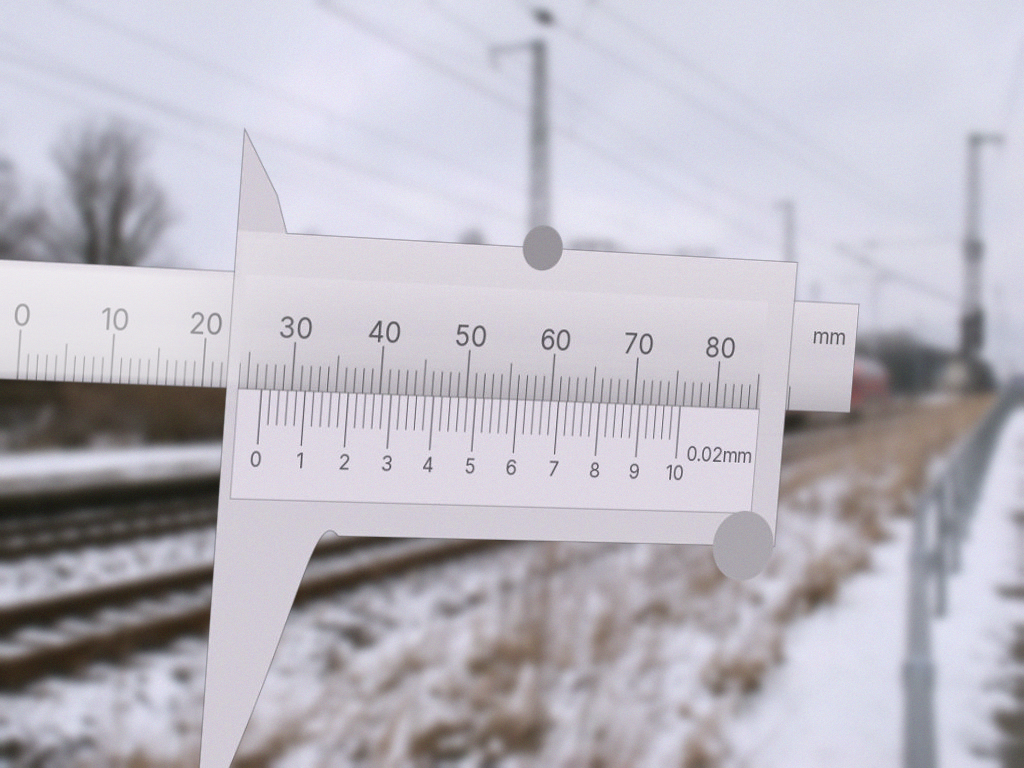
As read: 26.6
